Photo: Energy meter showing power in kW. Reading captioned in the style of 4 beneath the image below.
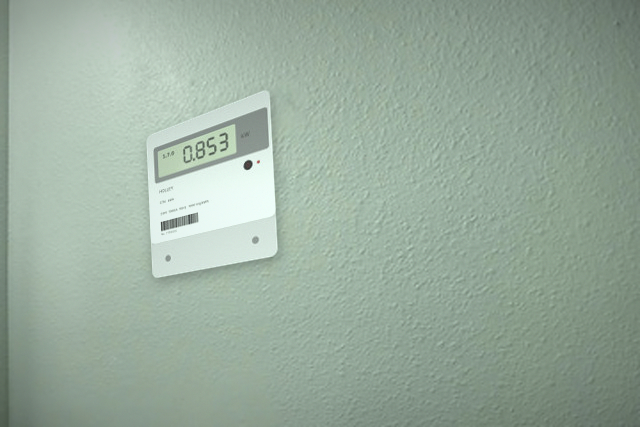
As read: 0.853
